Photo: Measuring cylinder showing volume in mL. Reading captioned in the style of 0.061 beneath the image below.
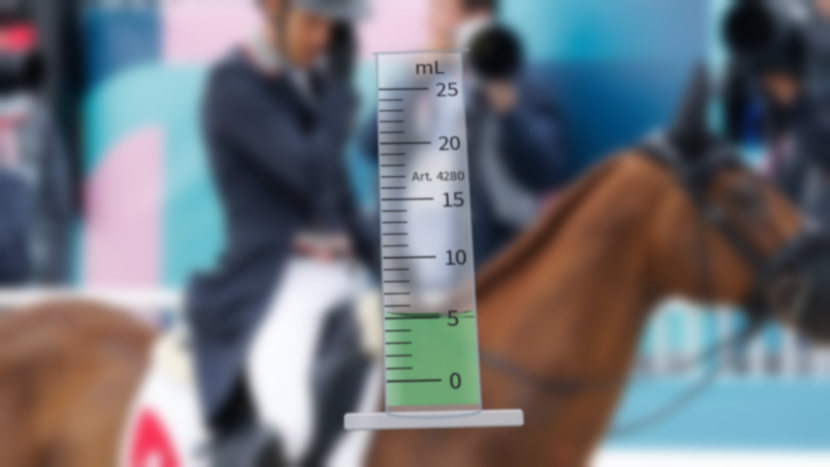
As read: 5
